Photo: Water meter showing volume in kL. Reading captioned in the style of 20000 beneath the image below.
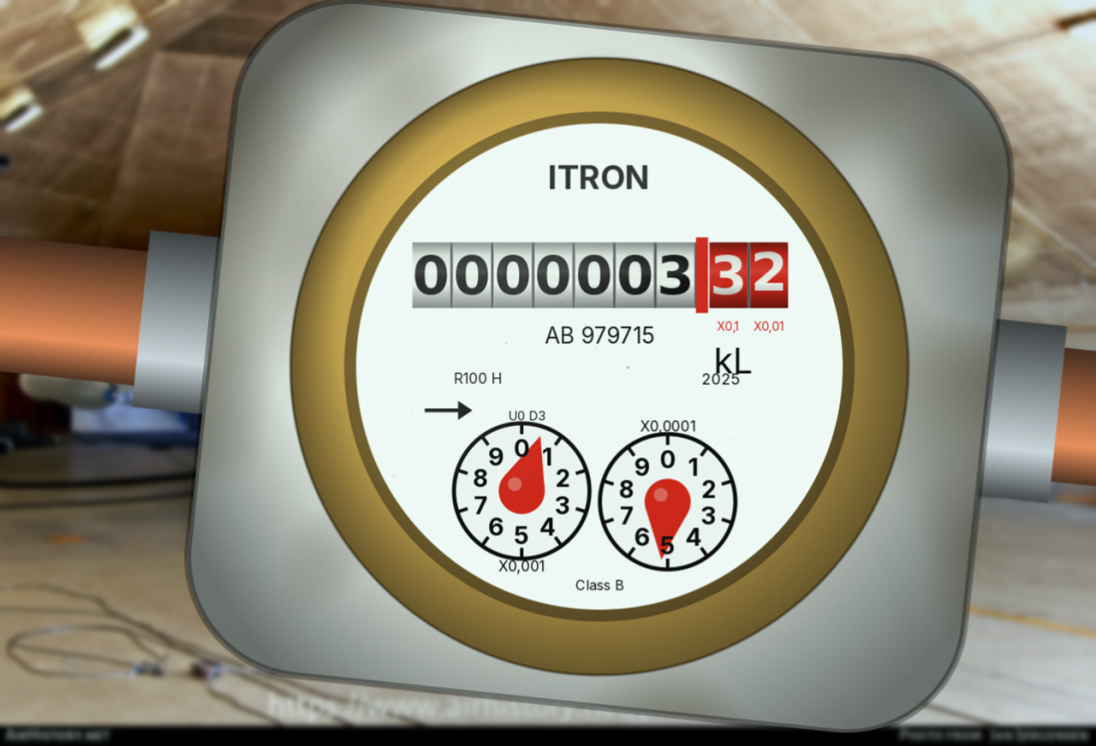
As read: 3.3205
